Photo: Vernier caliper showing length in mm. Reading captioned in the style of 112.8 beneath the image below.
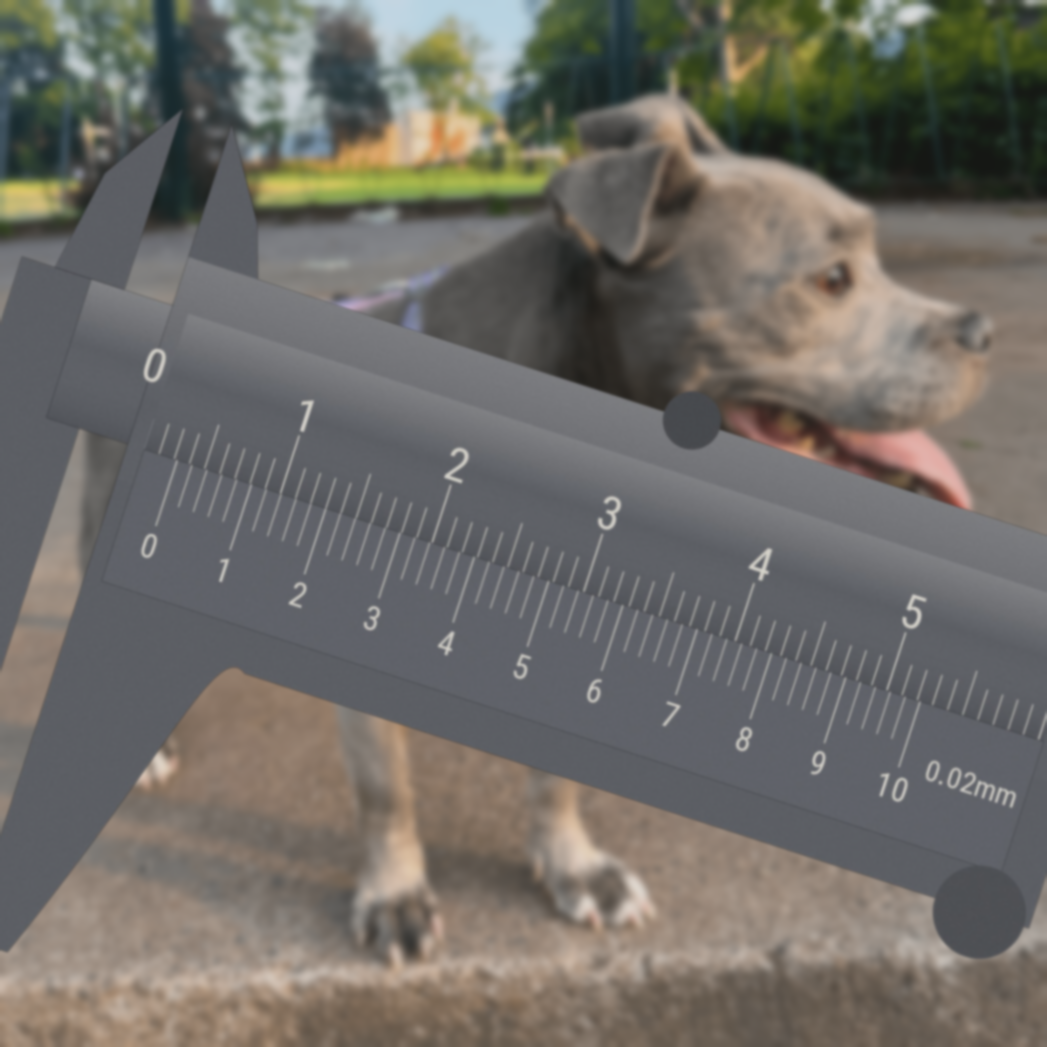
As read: 3.2
